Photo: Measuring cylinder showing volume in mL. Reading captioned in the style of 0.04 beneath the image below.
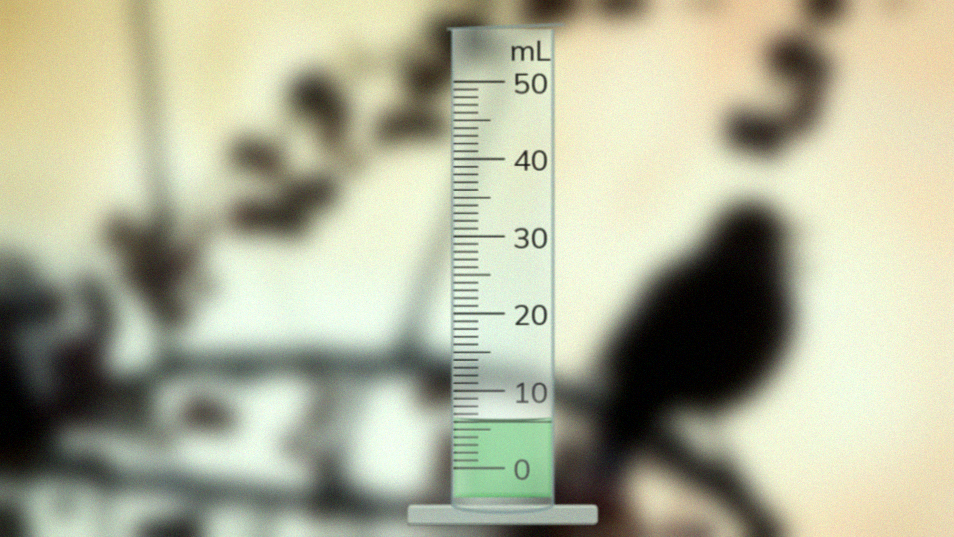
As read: 6
